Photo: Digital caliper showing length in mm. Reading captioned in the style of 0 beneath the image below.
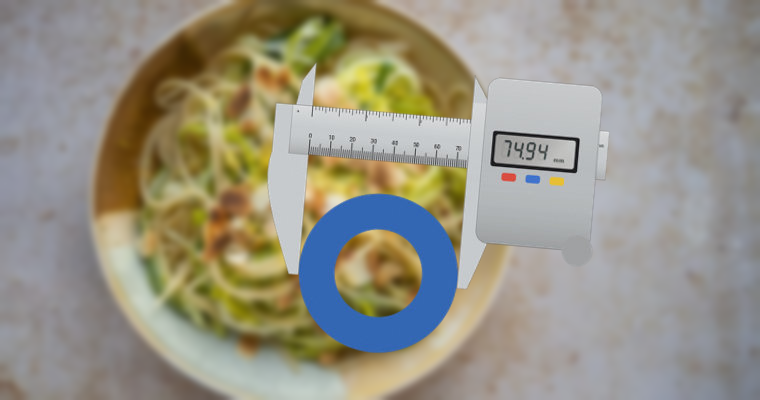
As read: 74.94
